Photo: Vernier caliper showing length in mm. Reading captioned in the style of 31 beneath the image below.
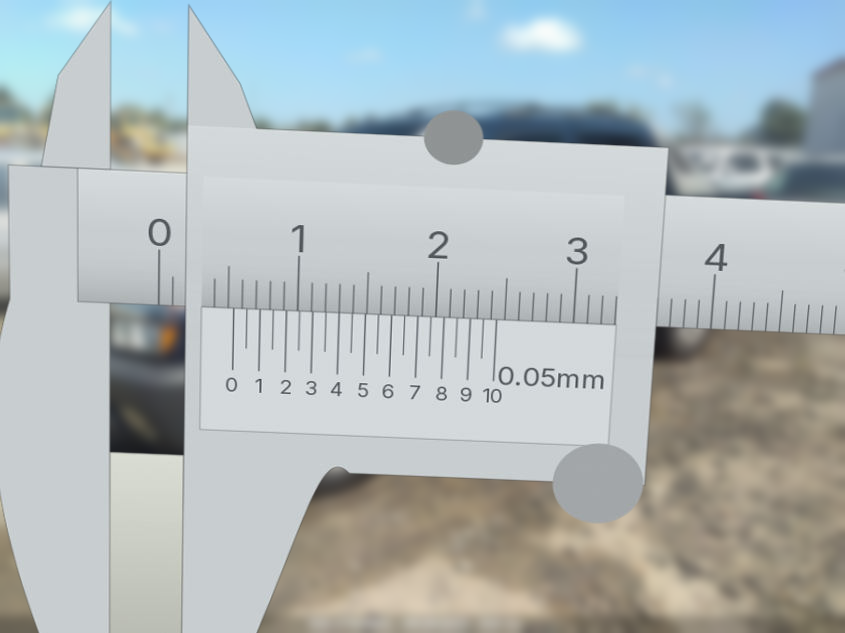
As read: 5.4
